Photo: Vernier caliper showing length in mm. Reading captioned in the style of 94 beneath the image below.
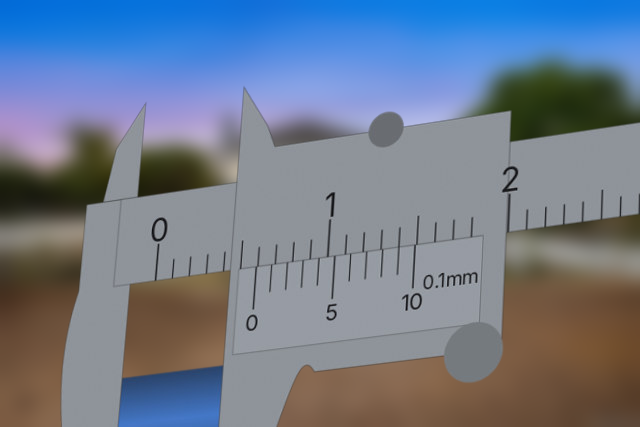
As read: 5.9
